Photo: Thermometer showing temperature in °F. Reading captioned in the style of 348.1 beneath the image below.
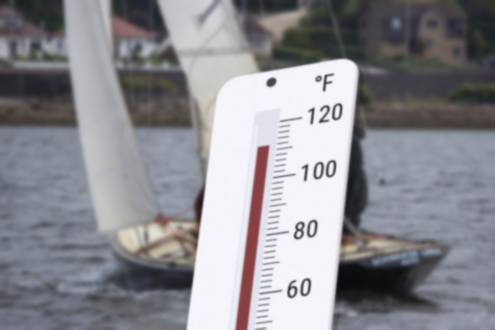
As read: 112
